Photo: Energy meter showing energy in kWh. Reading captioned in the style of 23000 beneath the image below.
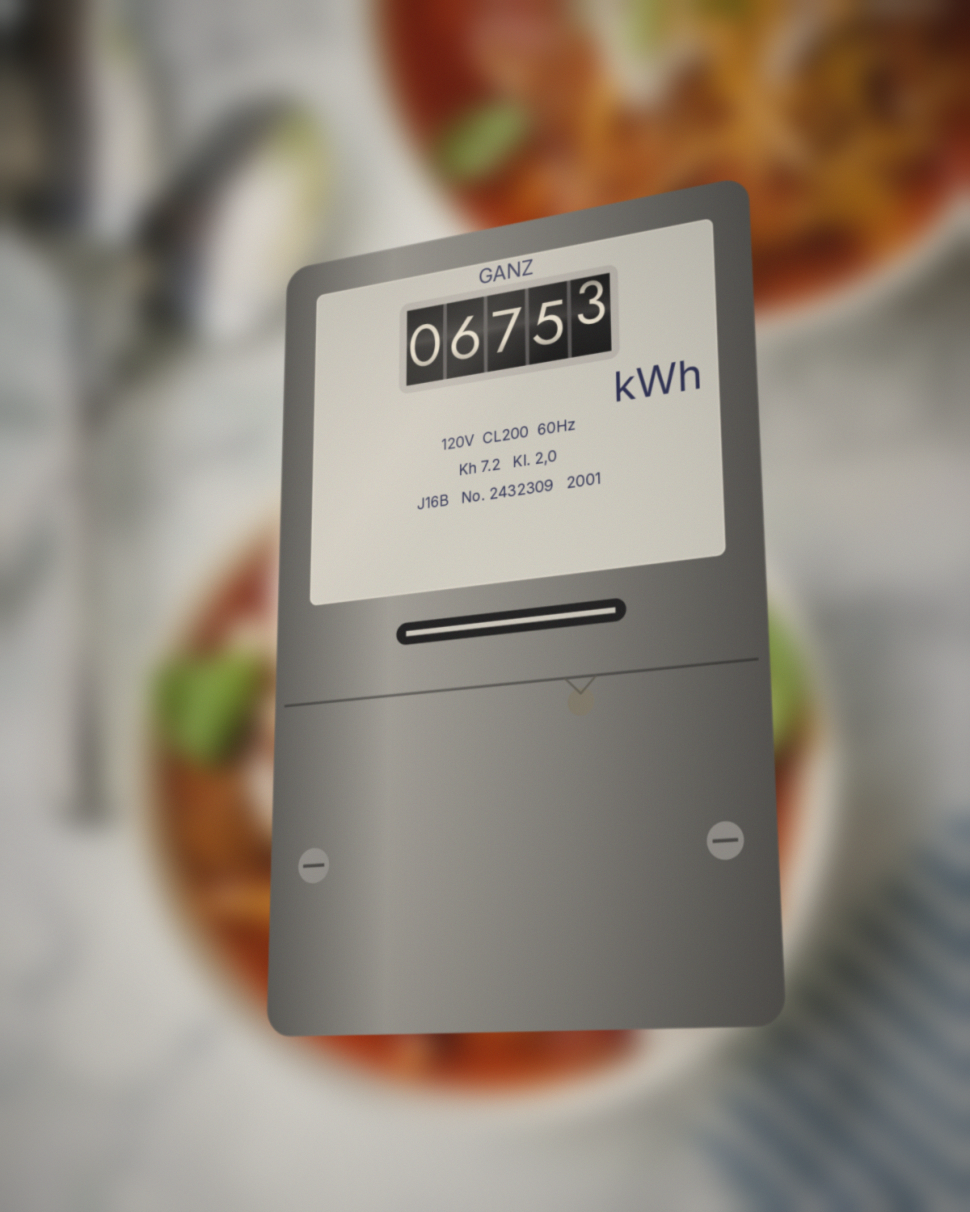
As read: 6753
